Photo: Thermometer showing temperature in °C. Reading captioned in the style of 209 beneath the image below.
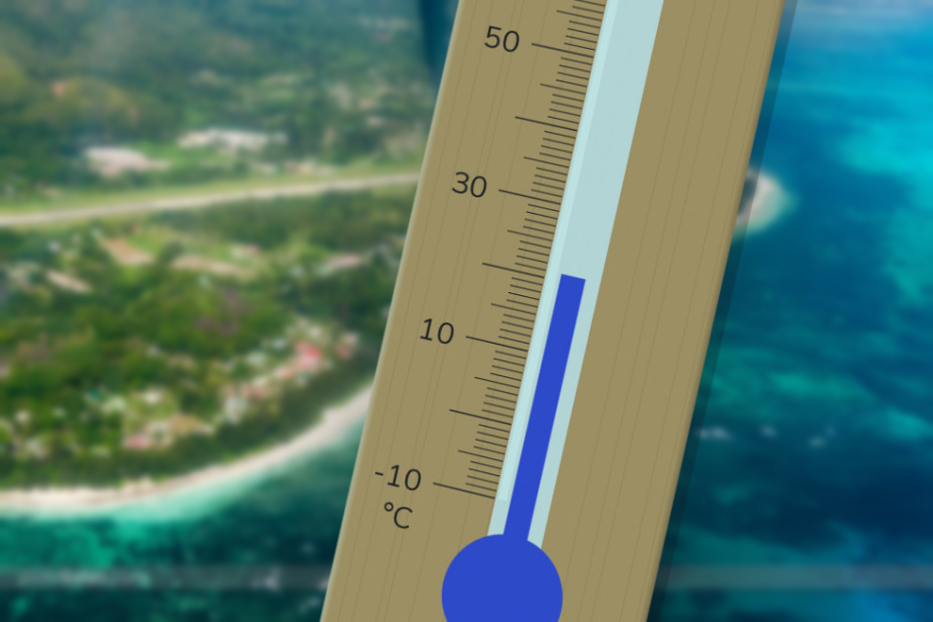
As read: 21
